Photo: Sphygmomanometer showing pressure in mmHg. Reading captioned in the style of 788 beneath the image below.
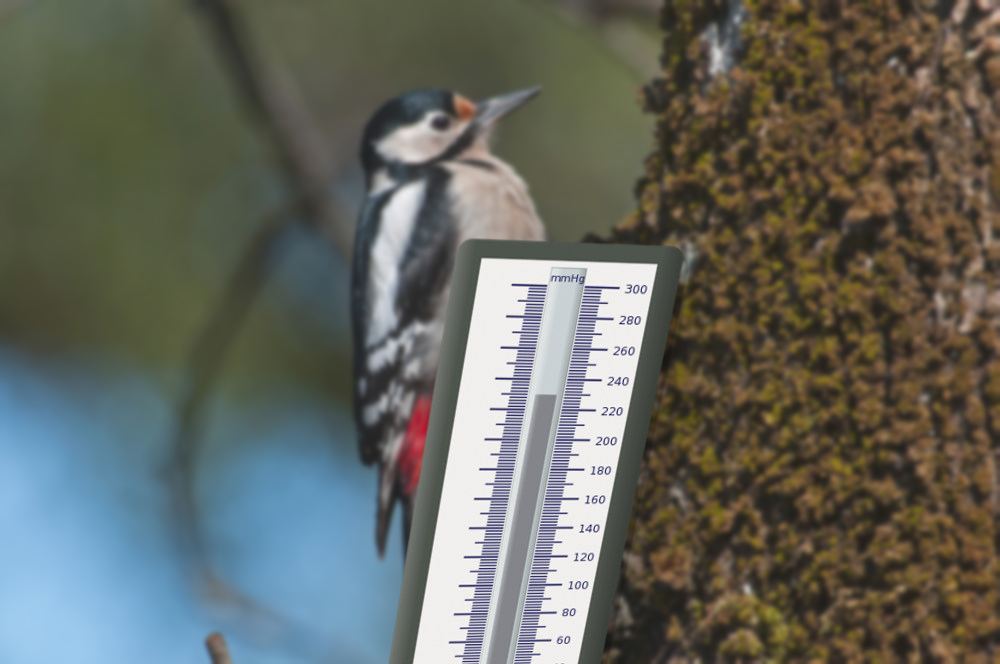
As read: 230
